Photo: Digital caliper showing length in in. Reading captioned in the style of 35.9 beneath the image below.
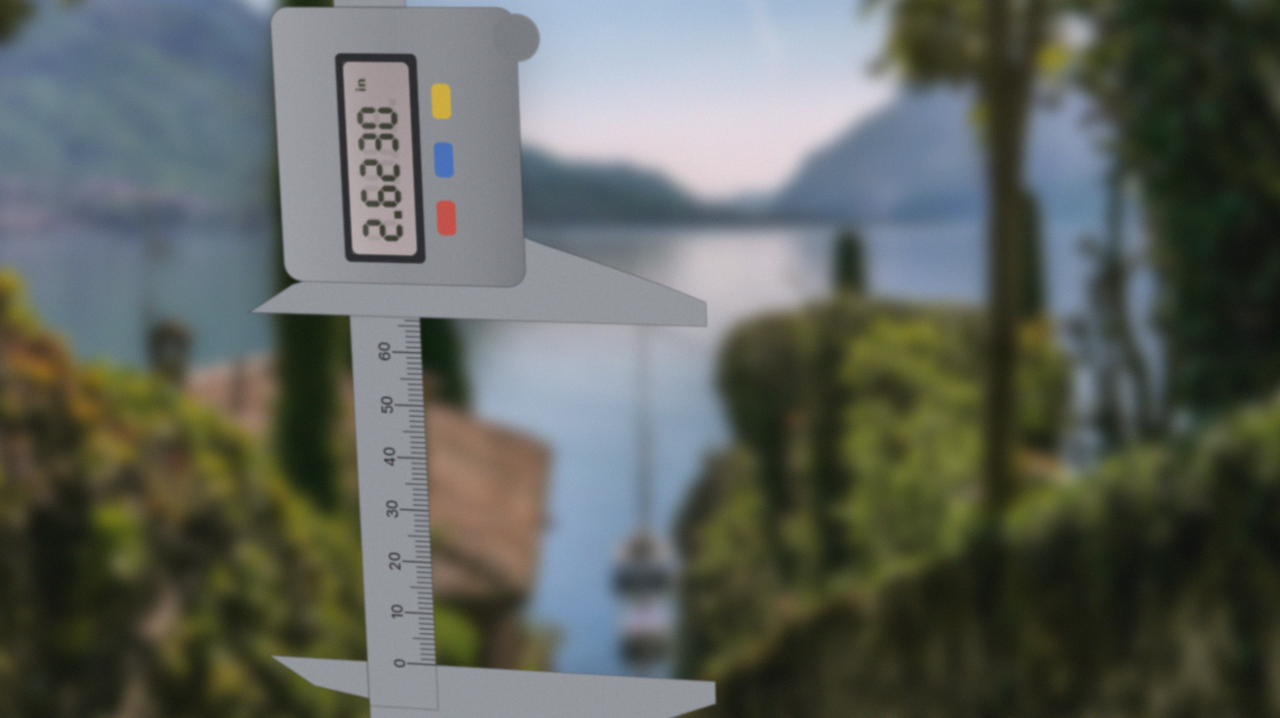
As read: 2.6230
